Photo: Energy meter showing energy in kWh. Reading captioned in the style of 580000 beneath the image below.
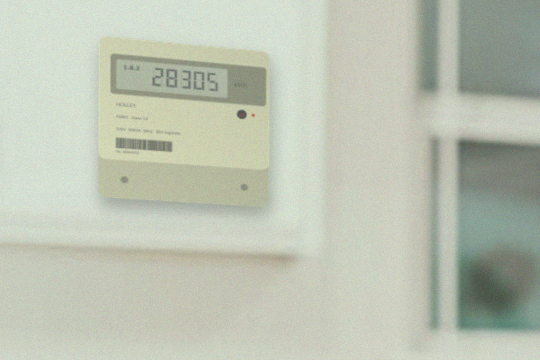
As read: 28305
